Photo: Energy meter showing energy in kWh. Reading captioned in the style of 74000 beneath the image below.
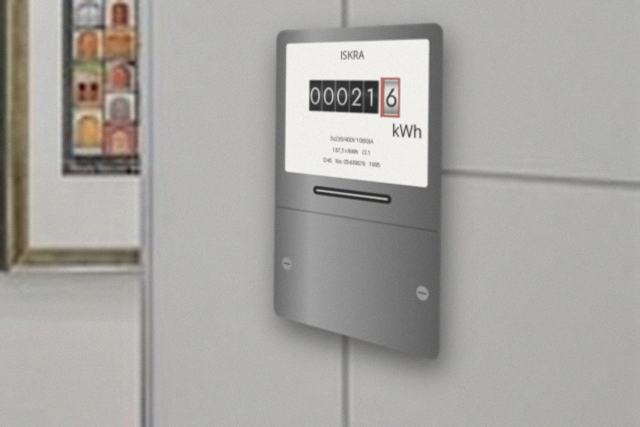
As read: 21.6
